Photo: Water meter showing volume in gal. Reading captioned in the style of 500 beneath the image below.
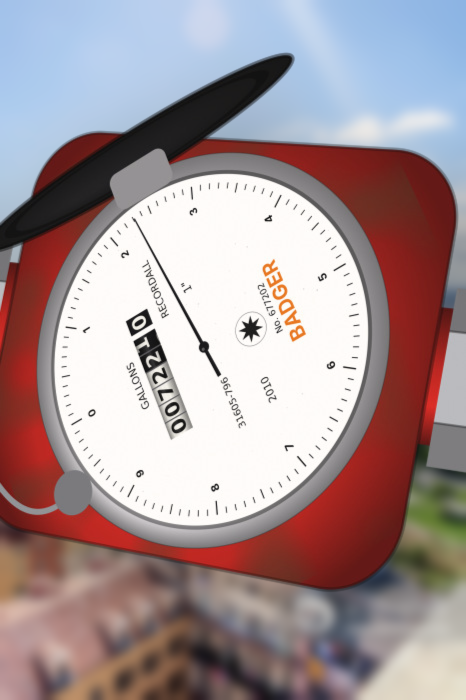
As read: 72212.3
